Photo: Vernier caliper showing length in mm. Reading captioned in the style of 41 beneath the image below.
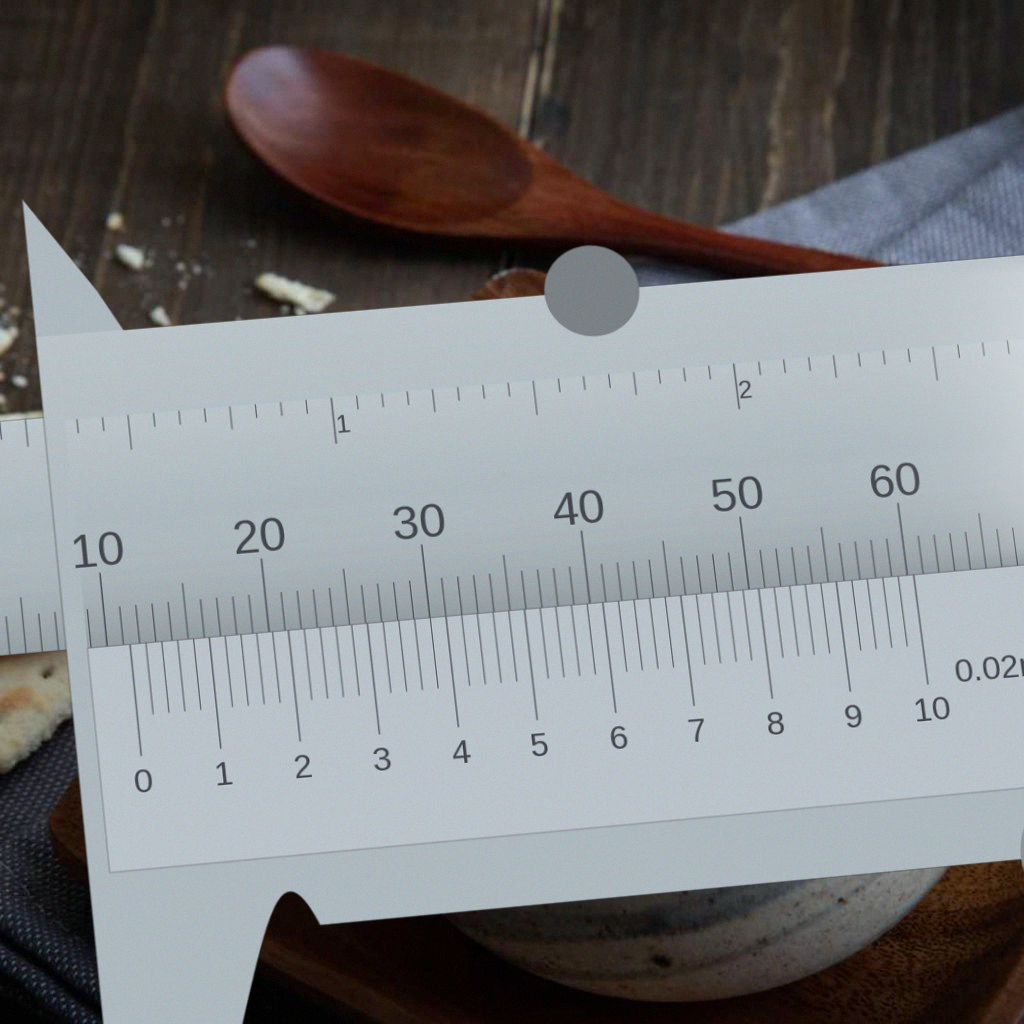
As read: 11.4
